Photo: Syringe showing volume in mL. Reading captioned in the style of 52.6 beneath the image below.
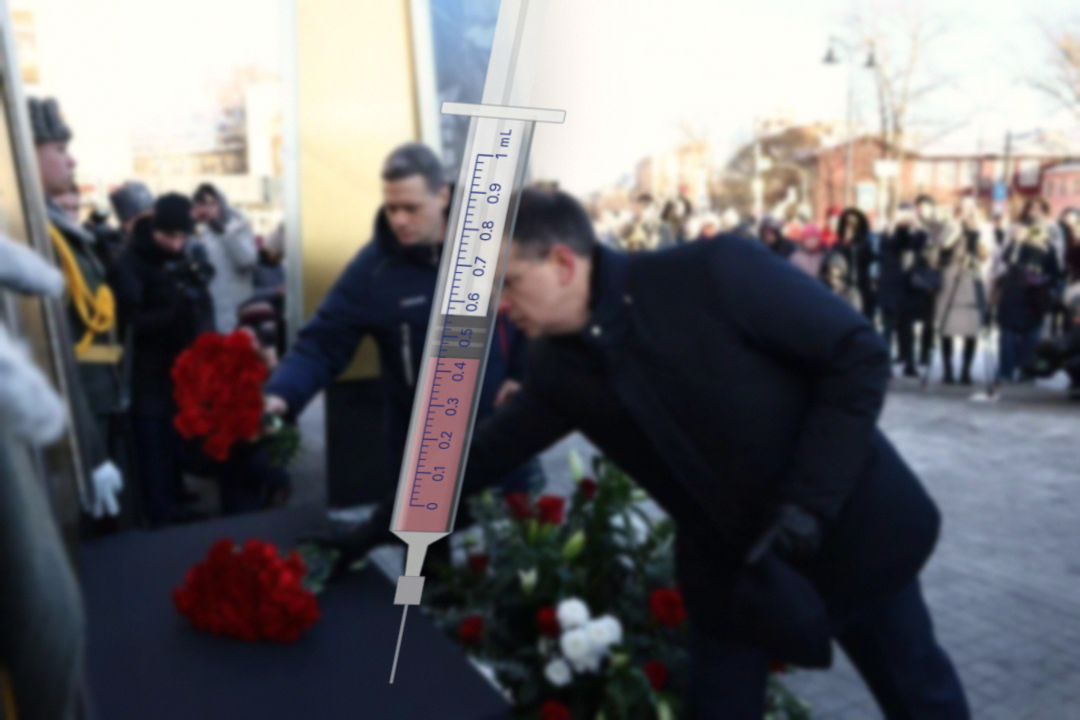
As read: 0.44
